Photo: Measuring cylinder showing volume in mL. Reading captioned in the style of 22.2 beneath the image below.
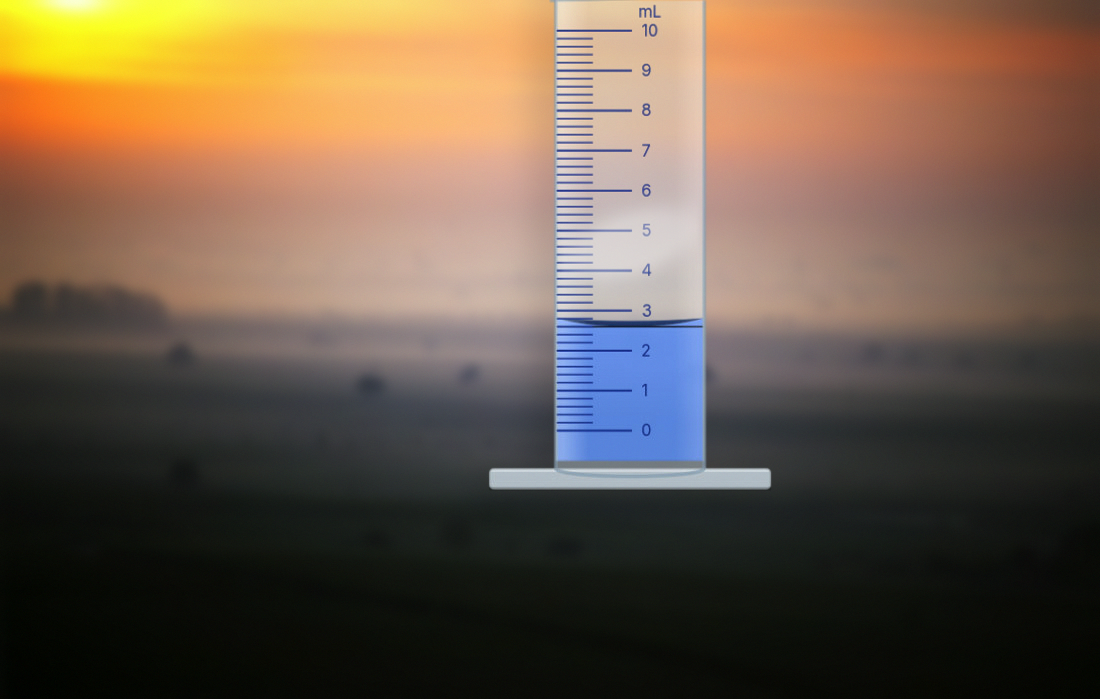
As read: 2.6
